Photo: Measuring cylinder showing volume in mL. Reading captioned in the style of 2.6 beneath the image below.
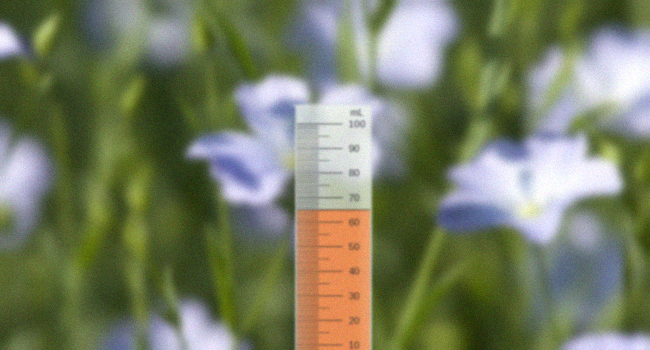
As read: 65
